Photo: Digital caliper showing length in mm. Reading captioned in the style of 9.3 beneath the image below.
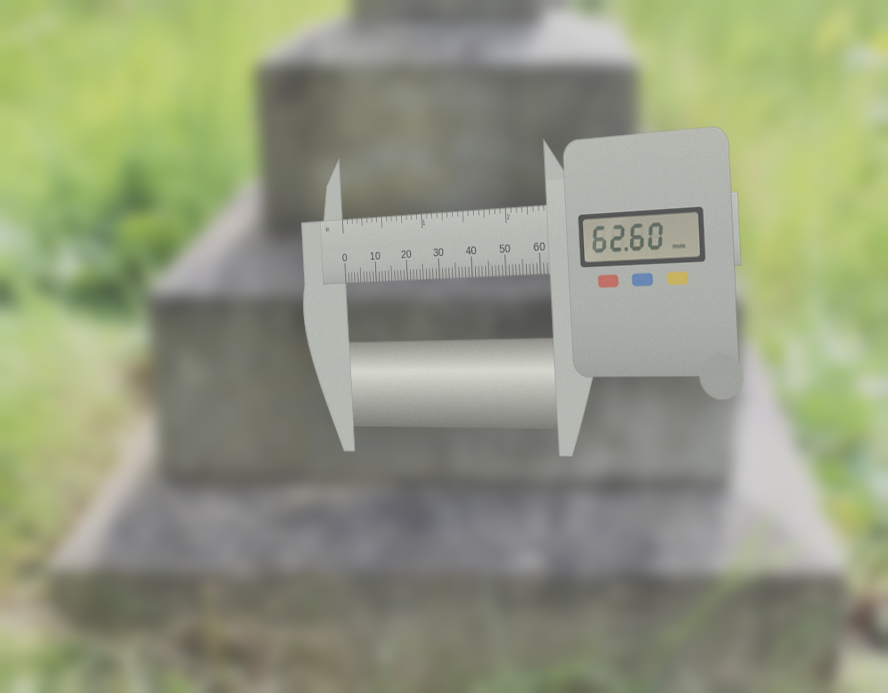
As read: 62.60
